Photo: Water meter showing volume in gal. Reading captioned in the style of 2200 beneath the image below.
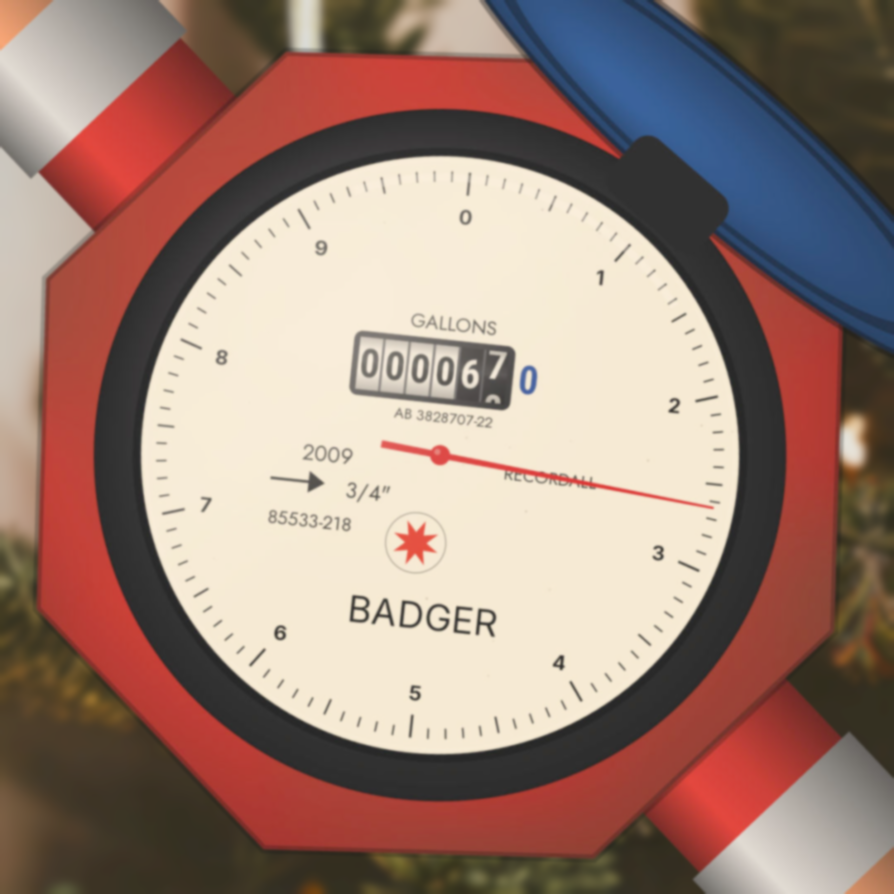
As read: 672.6
